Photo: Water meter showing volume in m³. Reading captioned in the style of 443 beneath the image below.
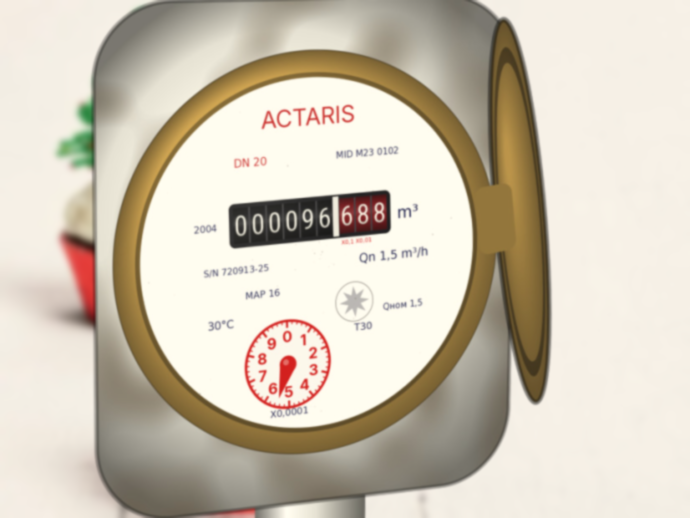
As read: 96.6885
